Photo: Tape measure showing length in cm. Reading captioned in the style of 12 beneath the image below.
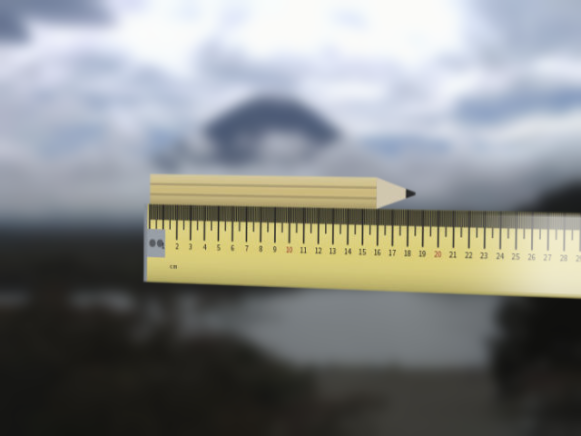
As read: 18.5
